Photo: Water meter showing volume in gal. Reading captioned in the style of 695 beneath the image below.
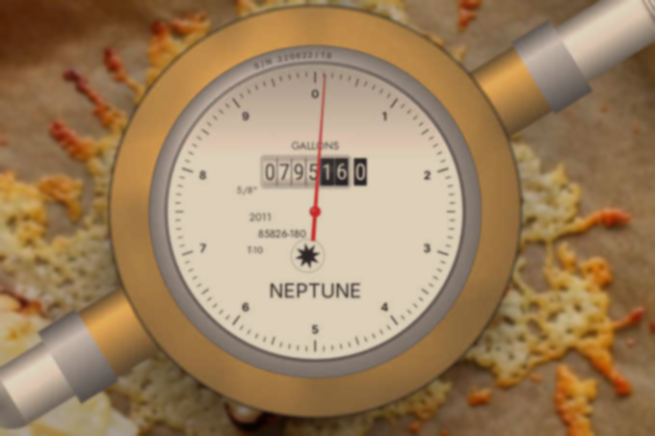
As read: 795160.1
